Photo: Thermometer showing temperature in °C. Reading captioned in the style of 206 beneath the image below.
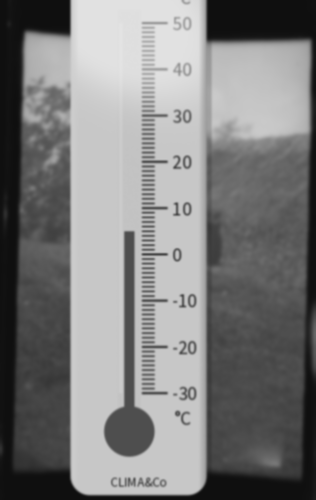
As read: 5
